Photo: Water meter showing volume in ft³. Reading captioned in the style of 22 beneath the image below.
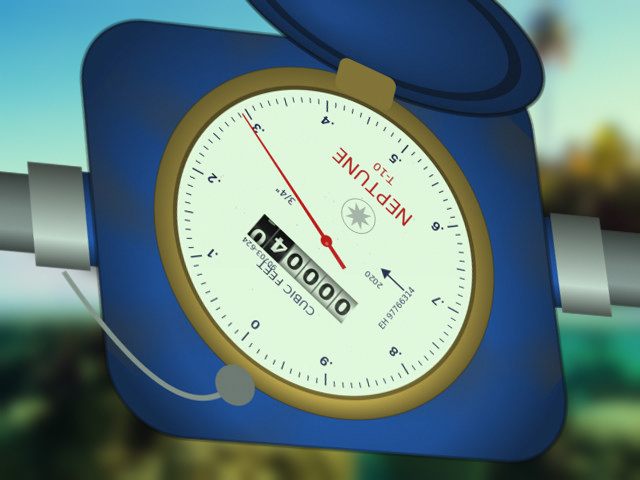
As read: 40.29
